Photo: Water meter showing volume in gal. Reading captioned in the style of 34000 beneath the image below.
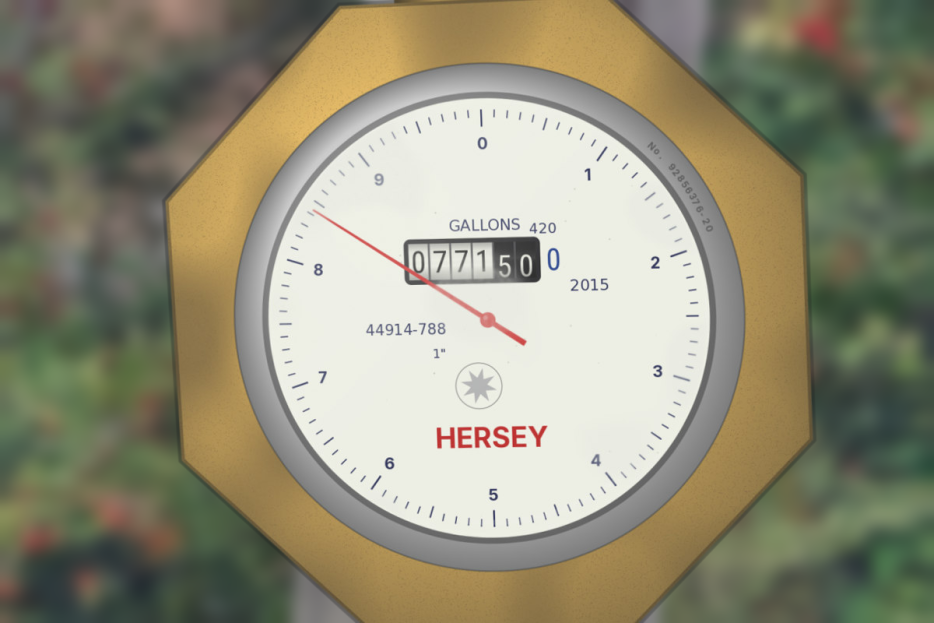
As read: 771498.4
